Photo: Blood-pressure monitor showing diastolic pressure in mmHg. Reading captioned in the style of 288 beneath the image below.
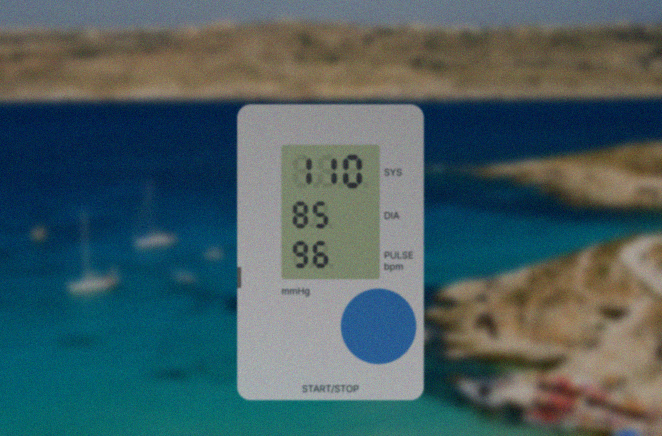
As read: 85
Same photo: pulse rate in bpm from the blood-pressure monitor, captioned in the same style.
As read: 96
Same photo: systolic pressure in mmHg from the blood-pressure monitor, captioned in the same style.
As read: 110
